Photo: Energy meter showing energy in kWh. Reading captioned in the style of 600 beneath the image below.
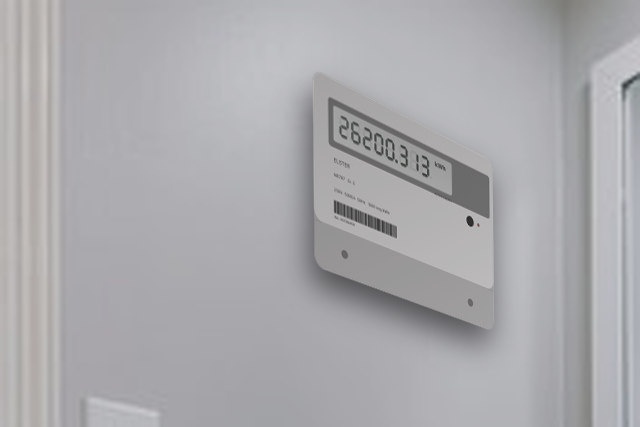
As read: 26200.313
